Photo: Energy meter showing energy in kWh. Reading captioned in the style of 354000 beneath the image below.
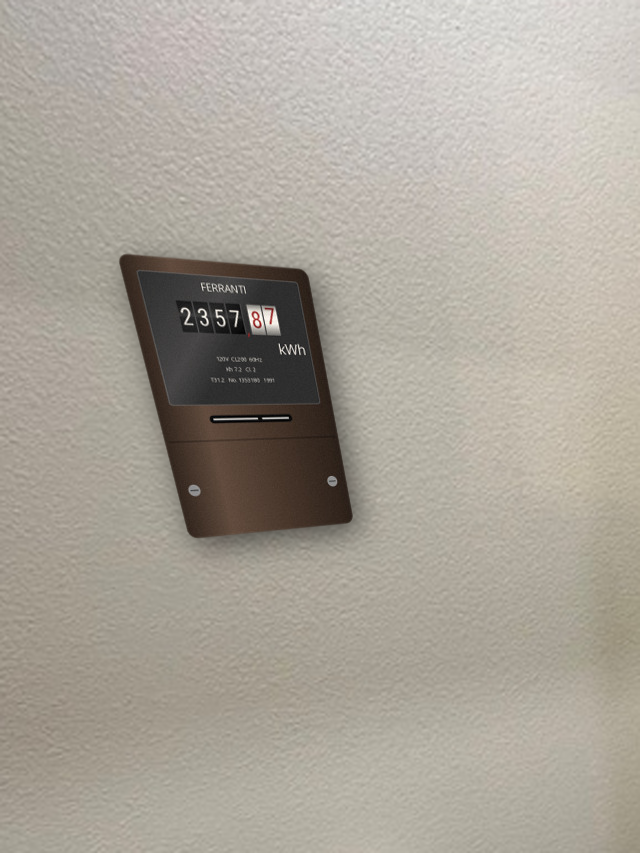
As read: 2357.87
